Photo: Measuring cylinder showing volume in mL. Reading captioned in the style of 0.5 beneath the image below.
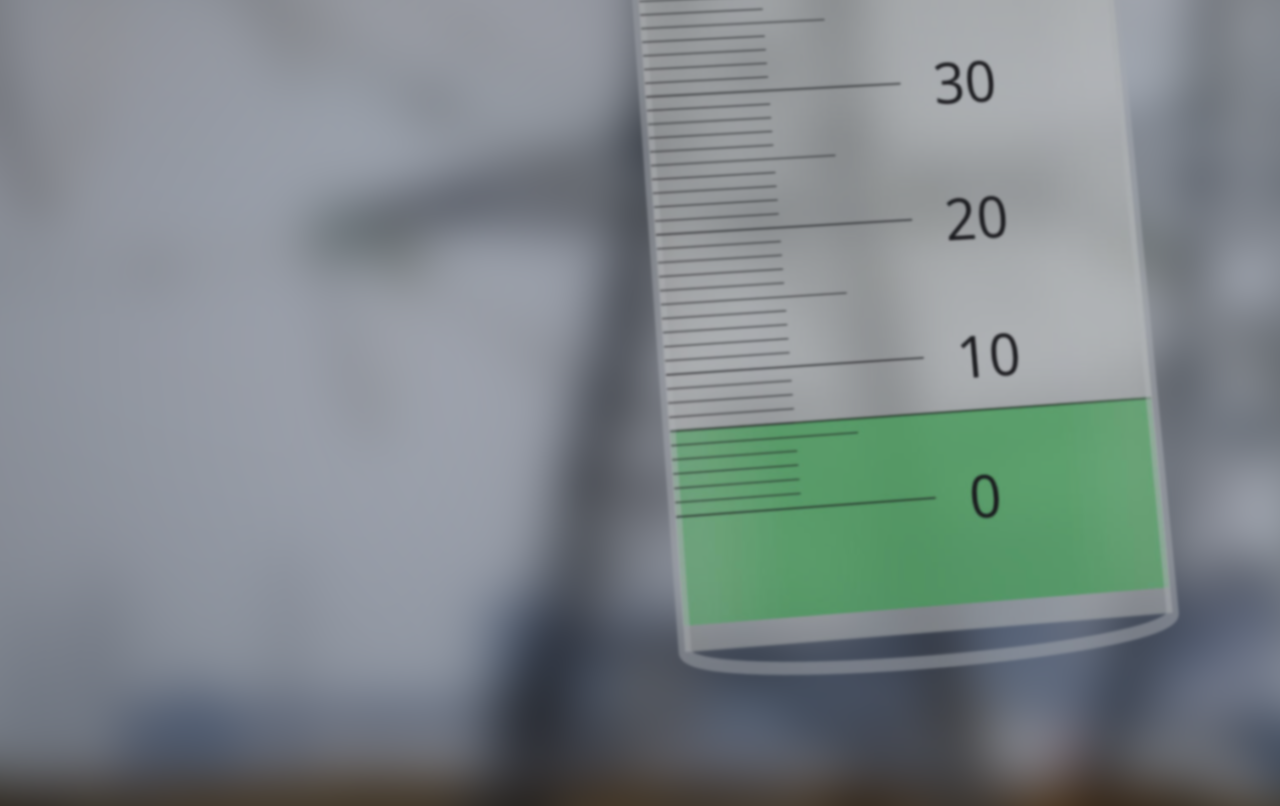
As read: 6
